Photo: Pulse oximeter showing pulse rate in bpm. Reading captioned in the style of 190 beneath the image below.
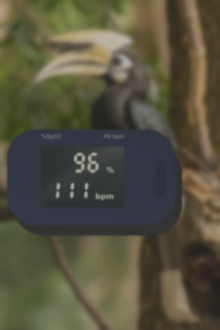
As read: 111
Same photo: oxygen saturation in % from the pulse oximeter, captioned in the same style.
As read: 96
